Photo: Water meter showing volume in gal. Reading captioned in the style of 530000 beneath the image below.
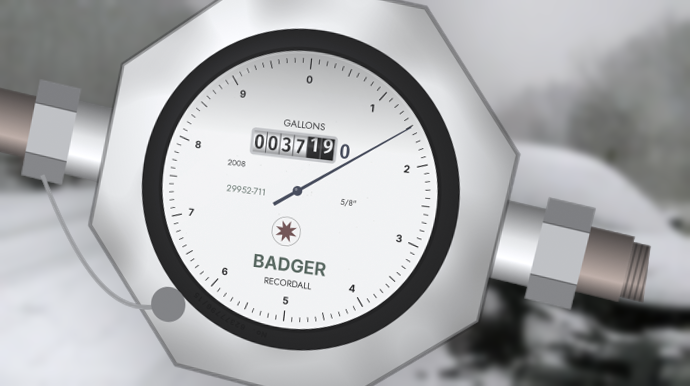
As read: 37191.5
